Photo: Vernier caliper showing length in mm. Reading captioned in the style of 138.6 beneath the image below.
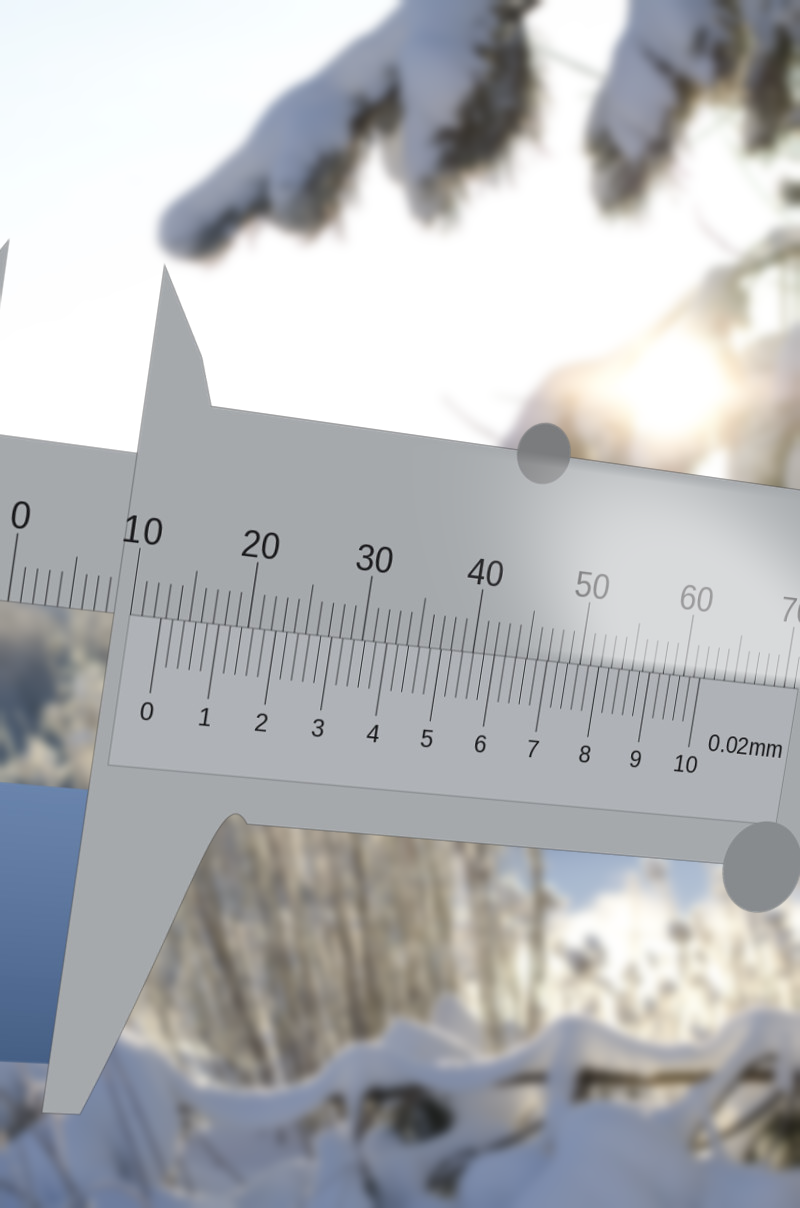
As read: 12.6
